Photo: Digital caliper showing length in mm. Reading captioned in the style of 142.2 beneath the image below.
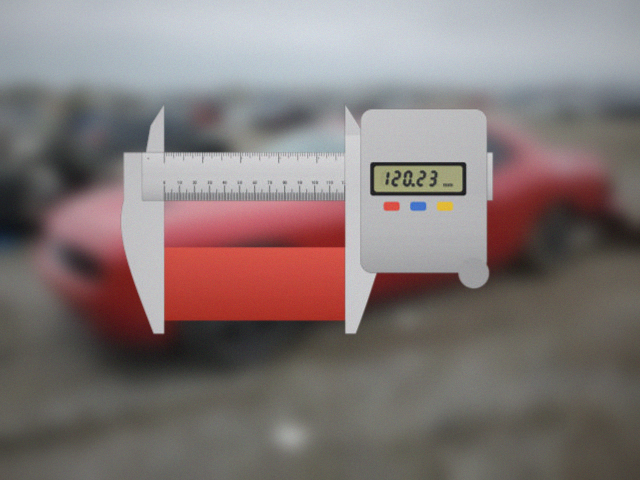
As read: 120.23
